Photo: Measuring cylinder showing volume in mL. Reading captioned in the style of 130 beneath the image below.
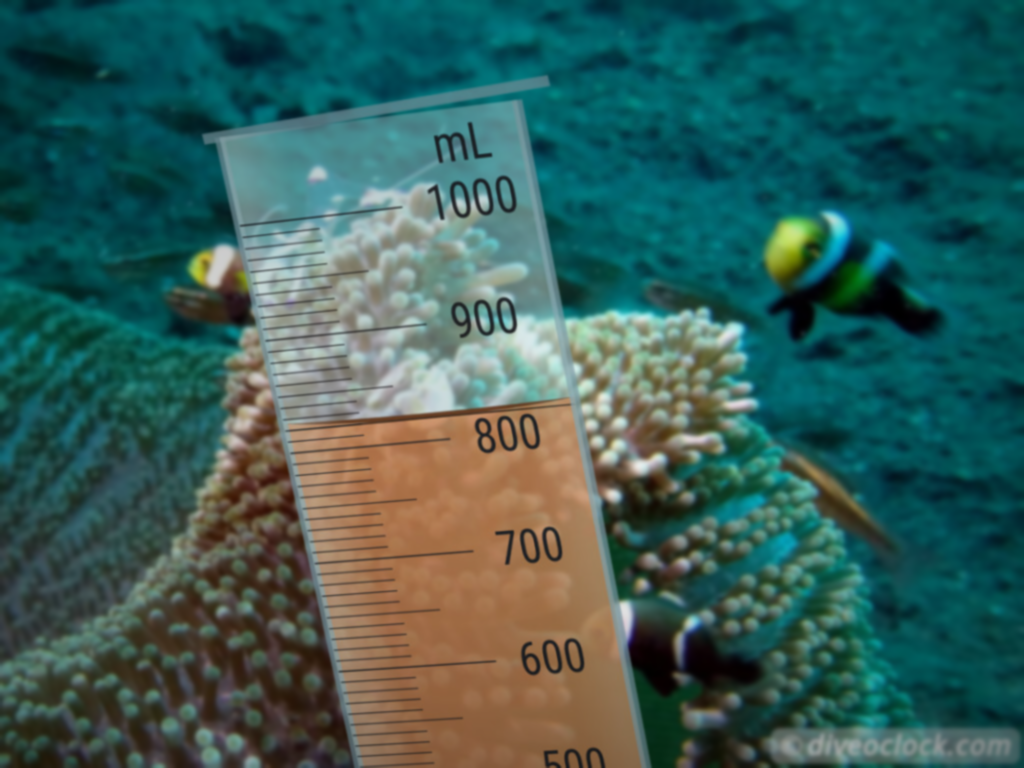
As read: 820
